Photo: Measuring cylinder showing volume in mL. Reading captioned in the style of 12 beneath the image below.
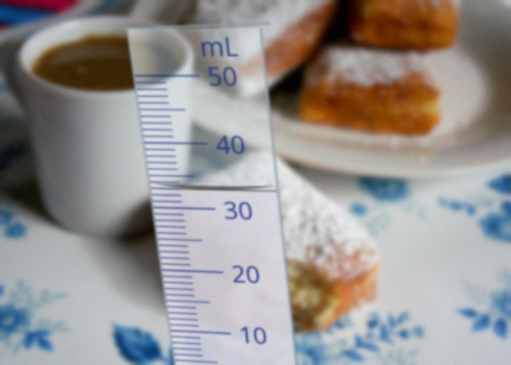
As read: 33
